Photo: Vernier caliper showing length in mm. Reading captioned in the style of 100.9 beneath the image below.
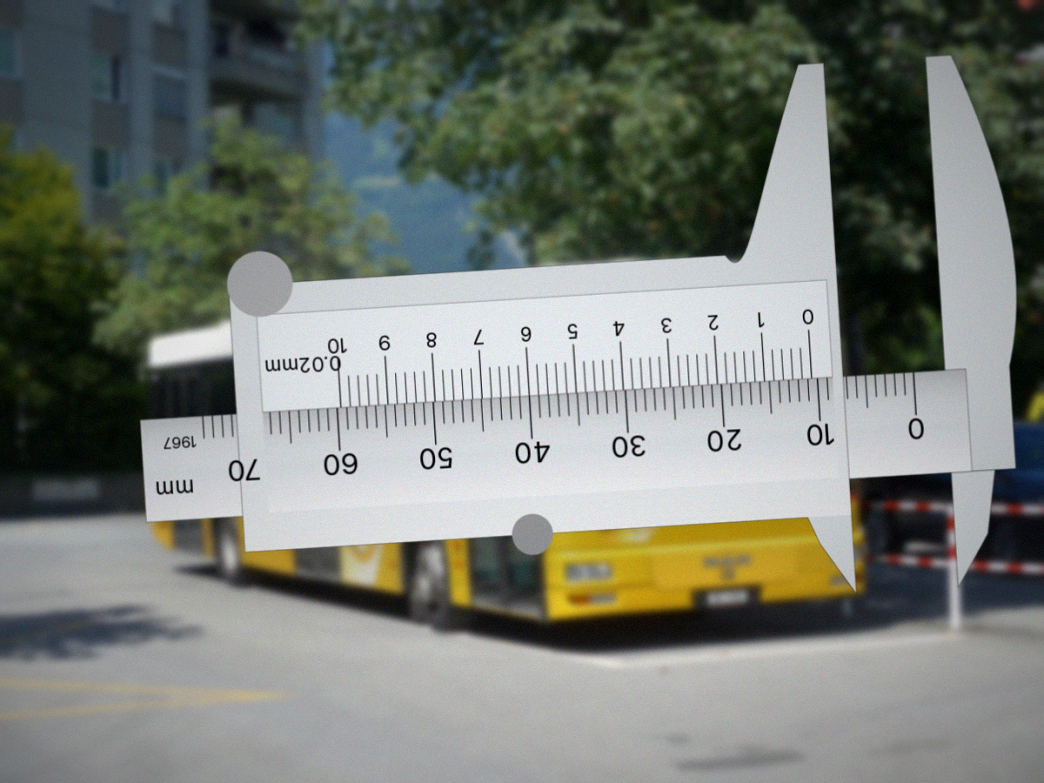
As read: 10.6
